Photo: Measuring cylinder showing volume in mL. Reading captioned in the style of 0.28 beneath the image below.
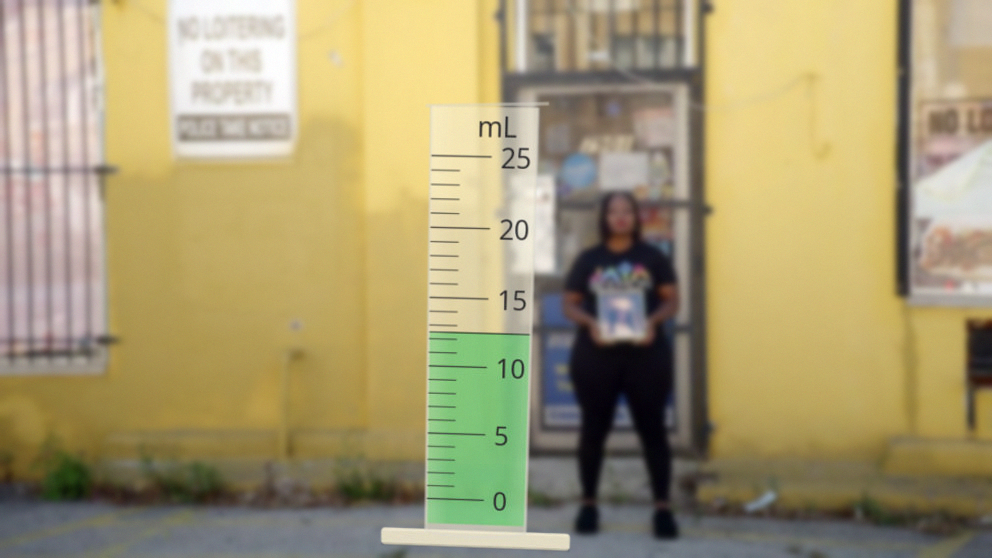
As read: 12.5
